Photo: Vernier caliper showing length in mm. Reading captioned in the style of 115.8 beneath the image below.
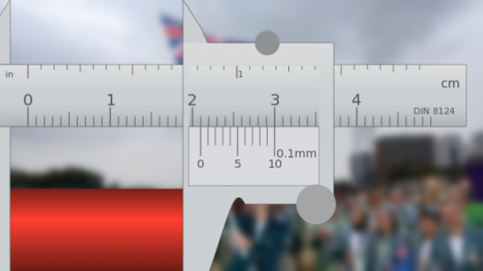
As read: 21.0
